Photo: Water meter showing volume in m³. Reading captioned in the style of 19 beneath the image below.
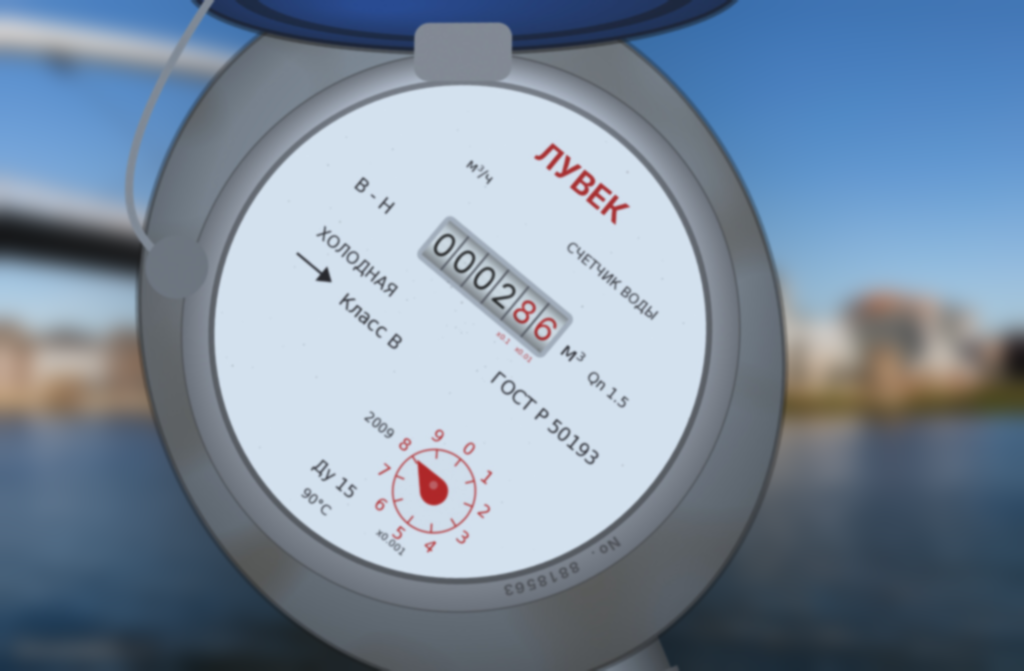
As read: 2.868
